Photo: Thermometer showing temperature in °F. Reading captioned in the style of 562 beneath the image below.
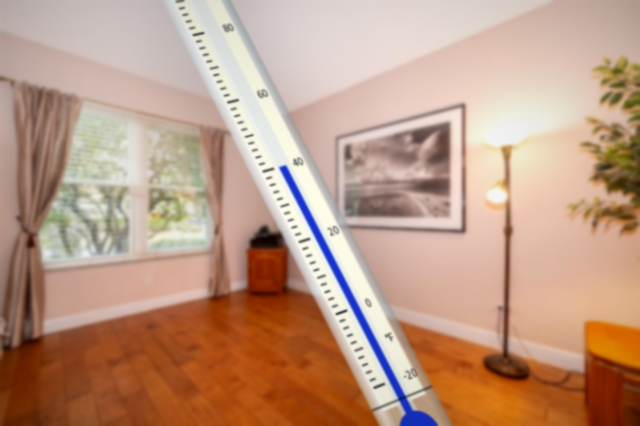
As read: 40
